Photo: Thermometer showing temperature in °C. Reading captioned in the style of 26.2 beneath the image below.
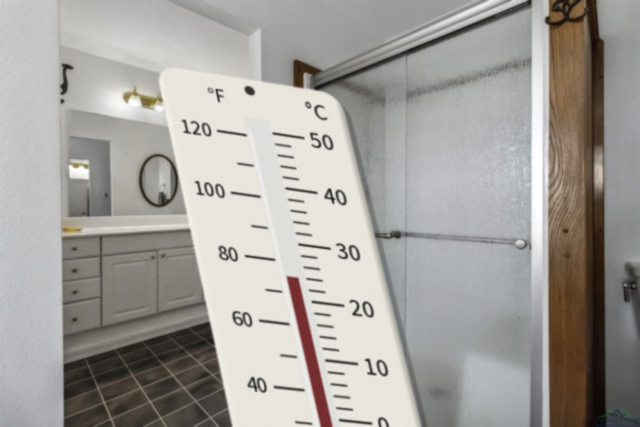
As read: 24
